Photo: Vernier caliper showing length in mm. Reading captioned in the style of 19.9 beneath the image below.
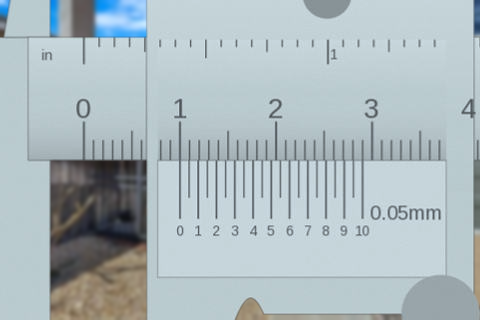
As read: 10.0
